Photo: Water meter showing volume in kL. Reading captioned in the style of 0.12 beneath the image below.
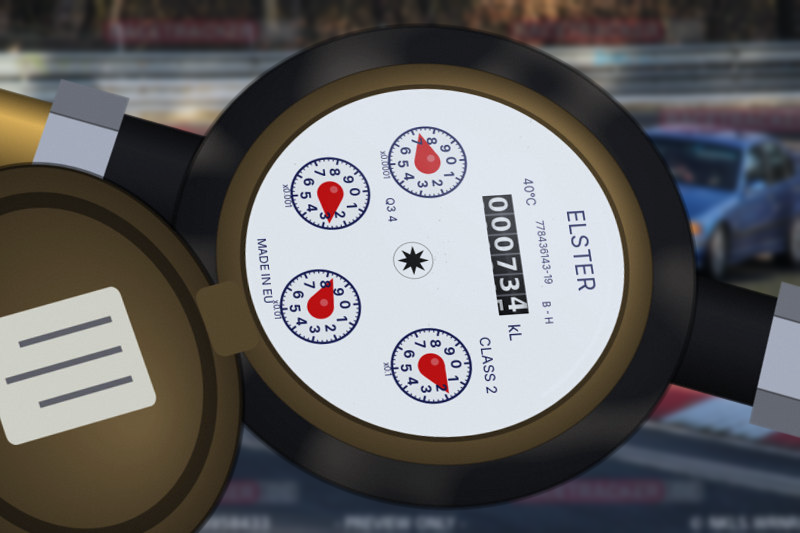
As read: 734.1827
